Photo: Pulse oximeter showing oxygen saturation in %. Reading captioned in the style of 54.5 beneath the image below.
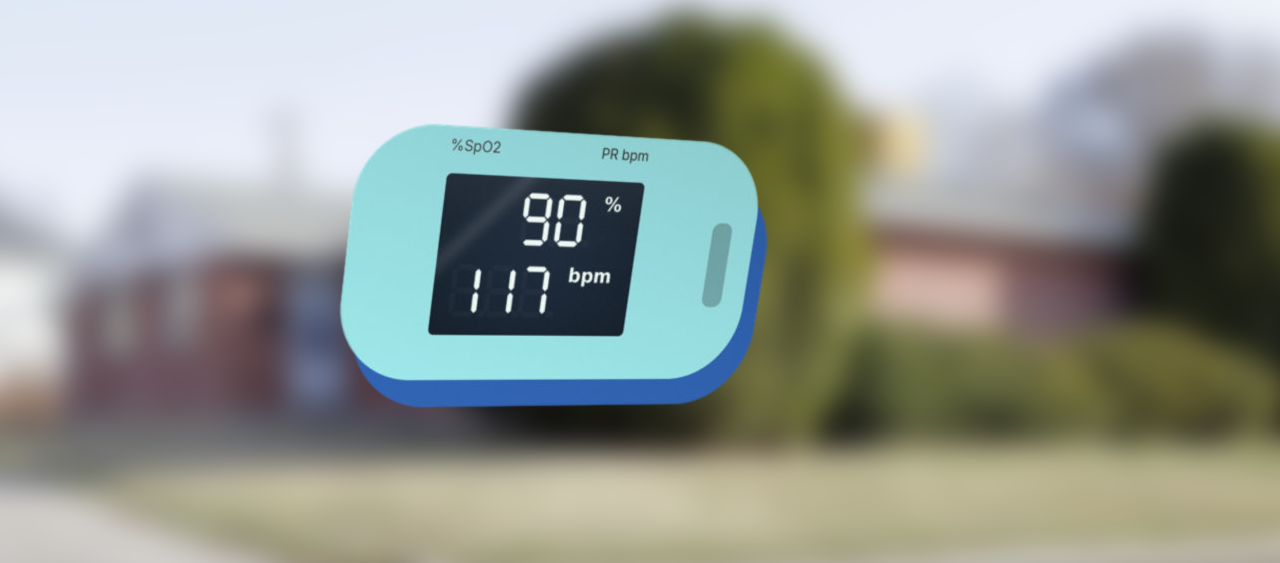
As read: 90
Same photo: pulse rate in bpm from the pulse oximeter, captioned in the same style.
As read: 117
